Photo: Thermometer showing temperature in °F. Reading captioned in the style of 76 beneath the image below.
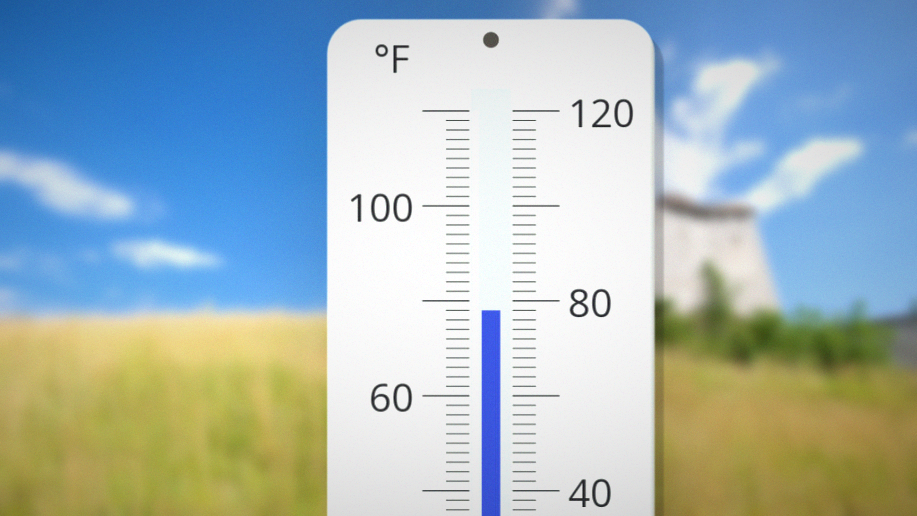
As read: 78
